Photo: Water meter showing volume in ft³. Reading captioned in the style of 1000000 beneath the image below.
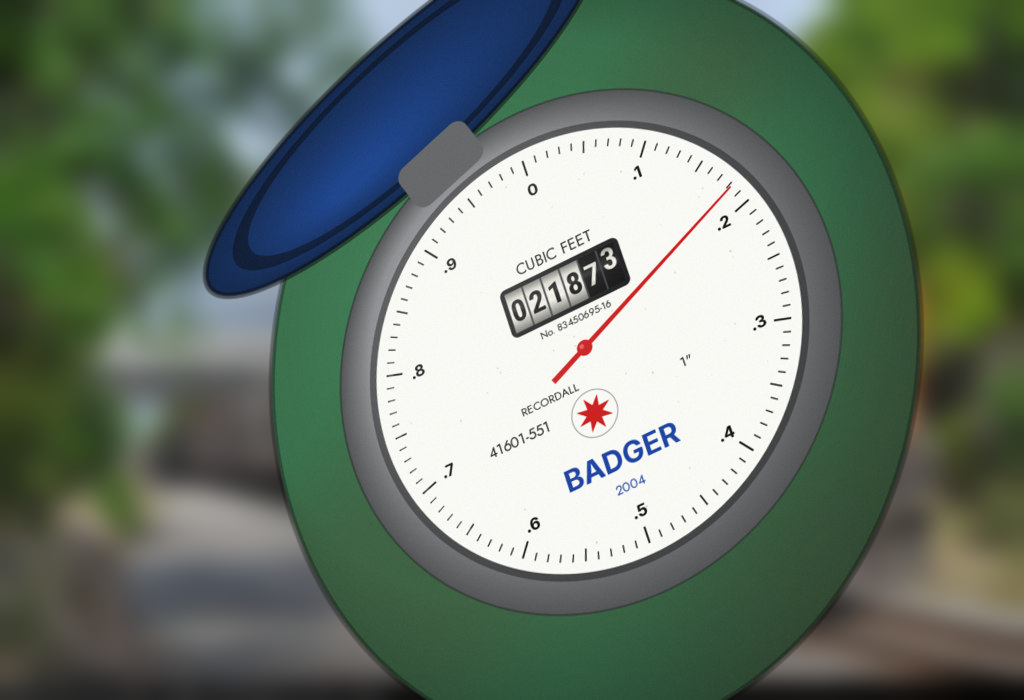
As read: 21873.18
